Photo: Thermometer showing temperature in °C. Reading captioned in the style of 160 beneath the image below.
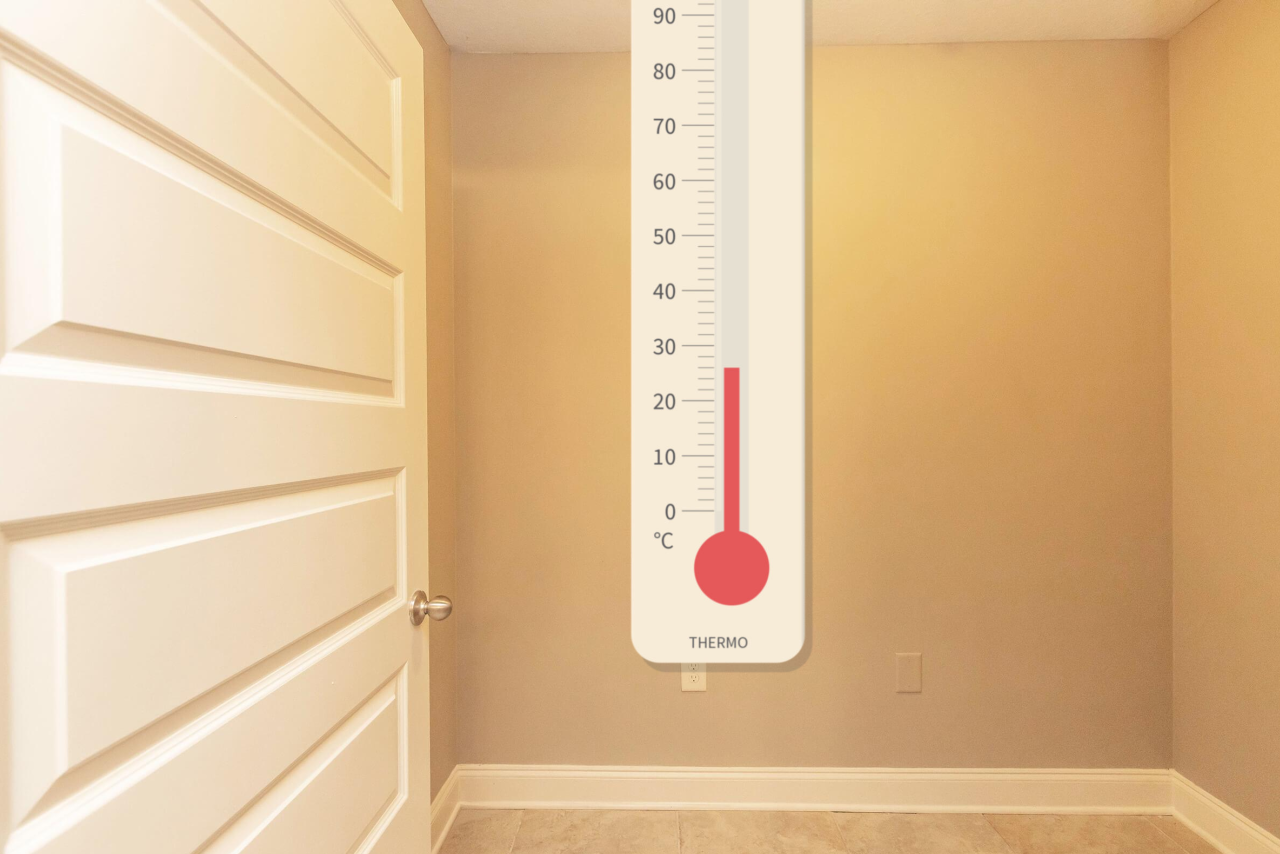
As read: 26
